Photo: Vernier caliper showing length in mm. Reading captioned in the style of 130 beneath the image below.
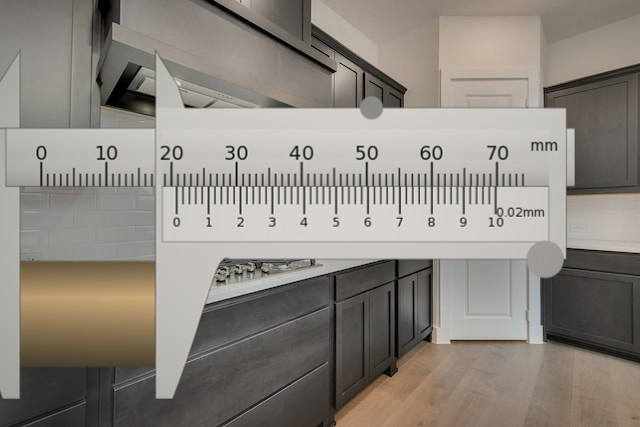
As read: 20.8
